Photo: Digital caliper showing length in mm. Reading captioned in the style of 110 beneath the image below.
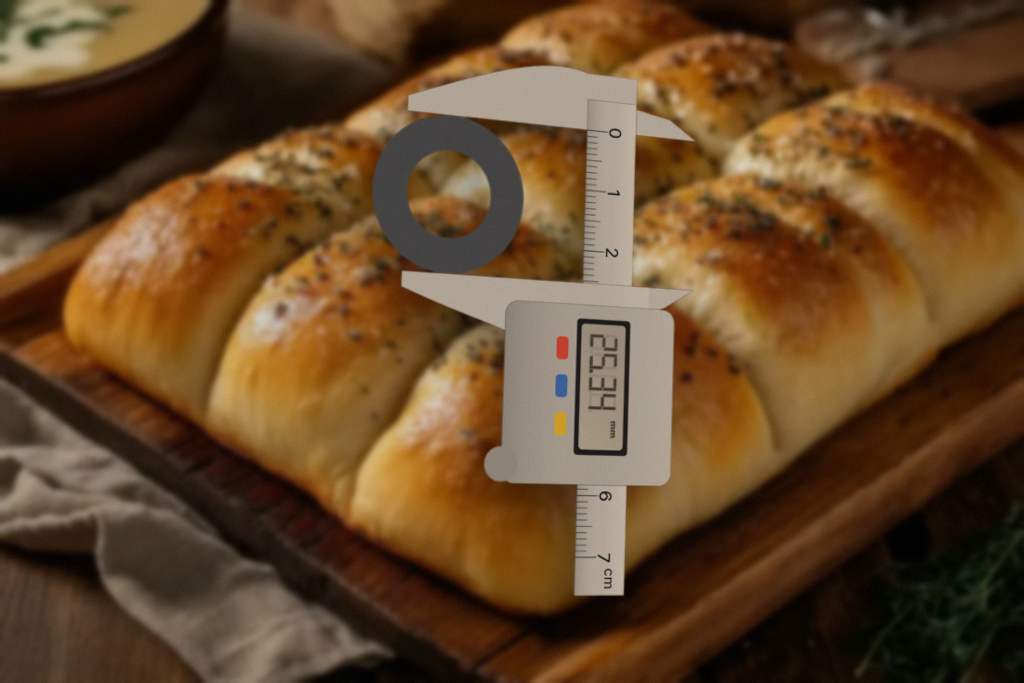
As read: 25.34
